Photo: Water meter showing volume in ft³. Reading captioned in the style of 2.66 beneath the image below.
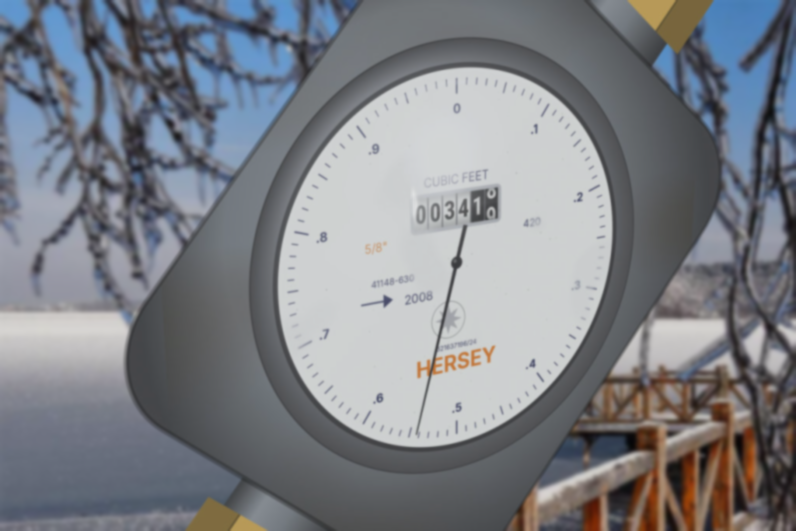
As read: 3418.54
